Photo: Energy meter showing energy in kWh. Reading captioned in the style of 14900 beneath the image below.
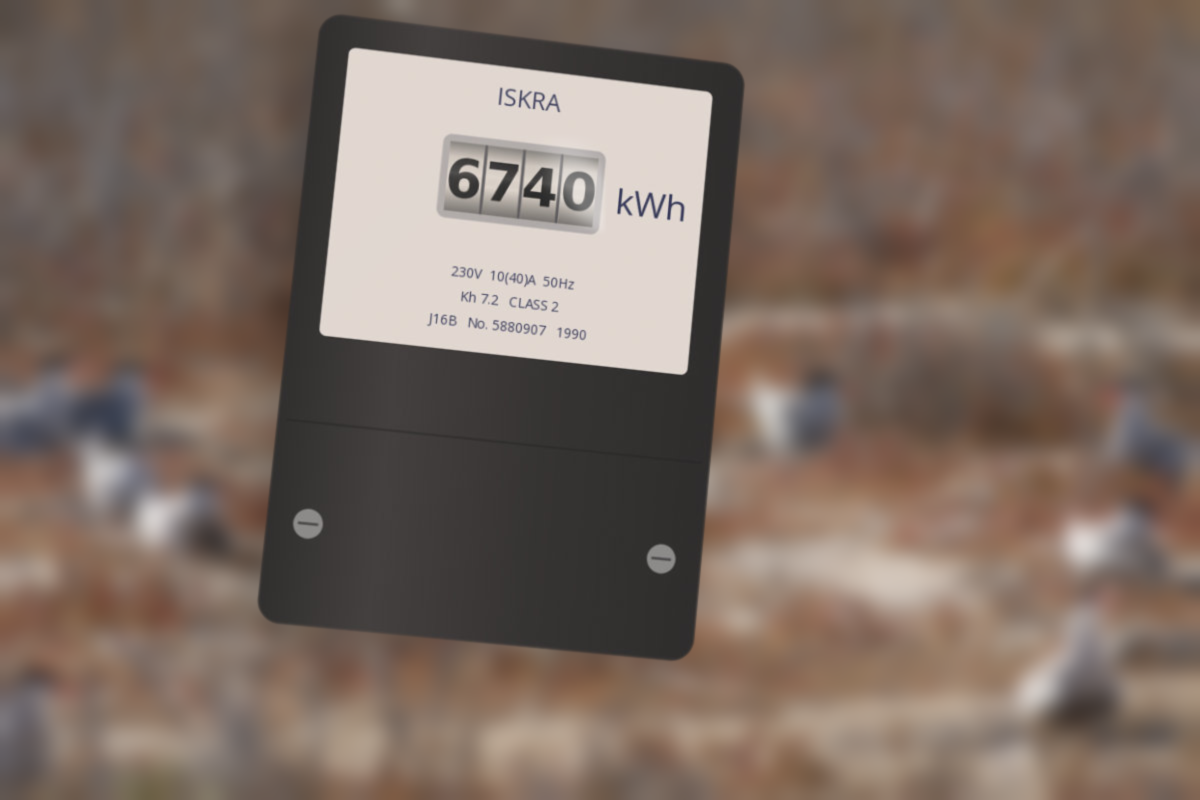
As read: 6740
